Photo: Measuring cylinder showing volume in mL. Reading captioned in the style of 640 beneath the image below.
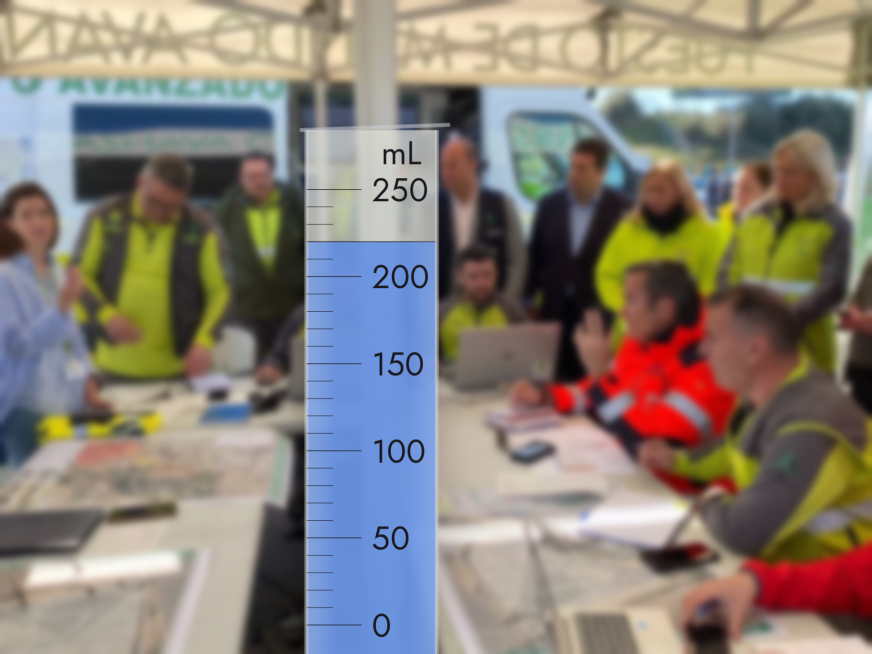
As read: 220
